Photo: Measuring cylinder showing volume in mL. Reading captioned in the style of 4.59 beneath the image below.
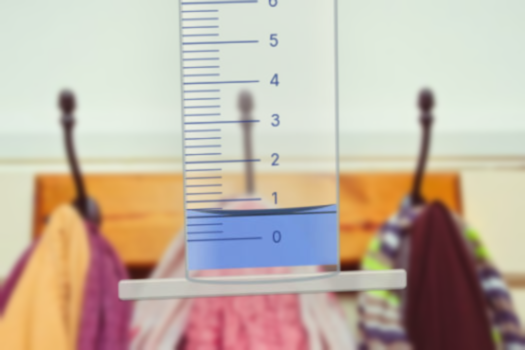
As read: 0.6
